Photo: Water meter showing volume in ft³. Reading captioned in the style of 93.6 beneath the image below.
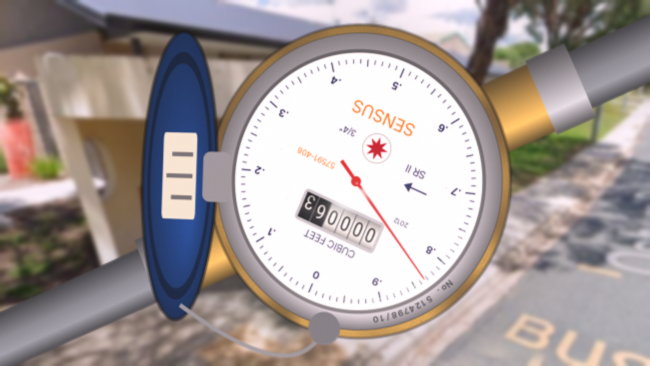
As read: 62.83
